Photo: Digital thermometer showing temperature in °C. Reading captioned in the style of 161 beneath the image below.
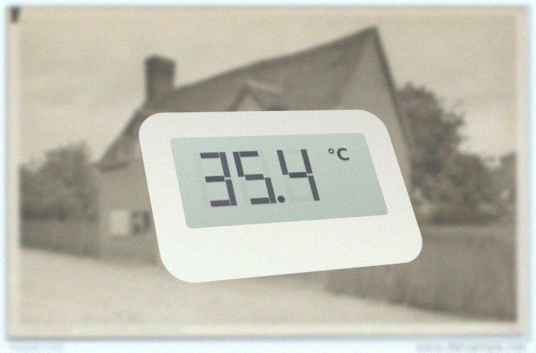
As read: 35.4
